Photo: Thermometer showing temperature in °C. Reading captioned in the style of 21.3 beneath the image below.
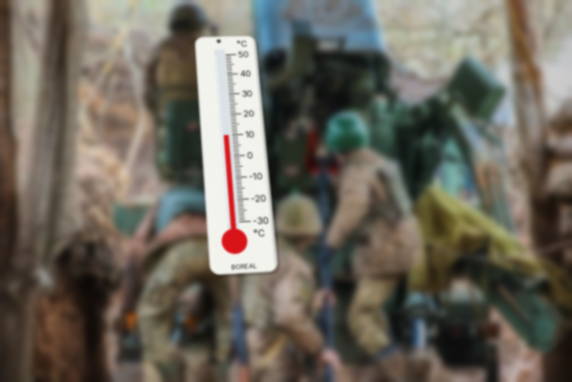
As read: 10
